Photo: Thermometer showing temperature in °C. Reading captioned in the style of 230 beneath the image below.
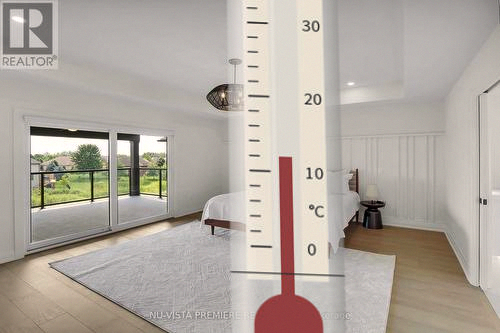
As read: 12
